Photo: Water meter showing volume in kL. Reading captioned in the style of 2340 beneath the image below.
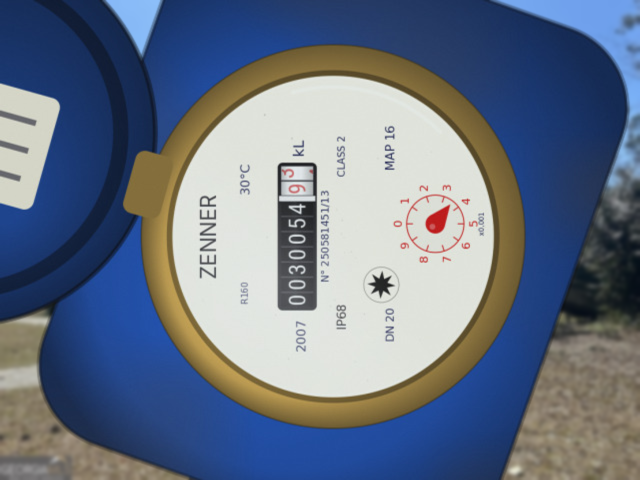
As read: 30054.933
